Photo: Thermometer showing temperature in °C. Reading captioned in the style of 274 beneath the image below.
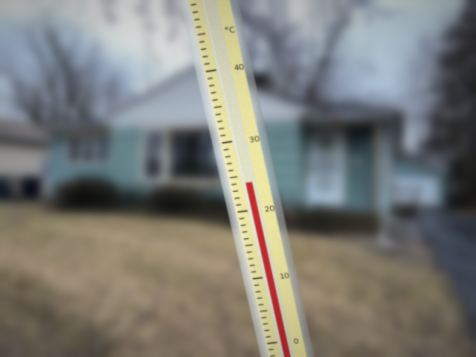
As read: 24
